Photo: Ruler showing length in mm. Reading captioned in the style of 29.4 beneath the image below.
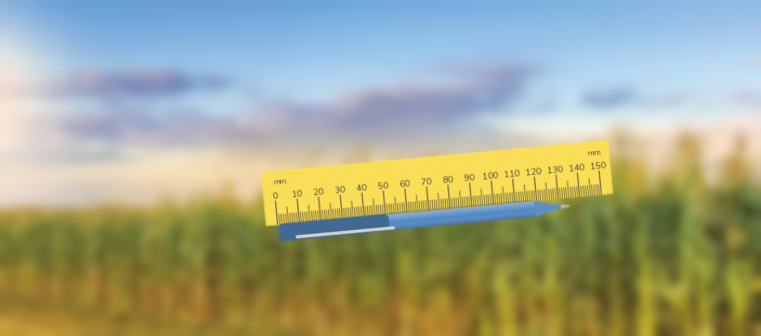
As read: 135
